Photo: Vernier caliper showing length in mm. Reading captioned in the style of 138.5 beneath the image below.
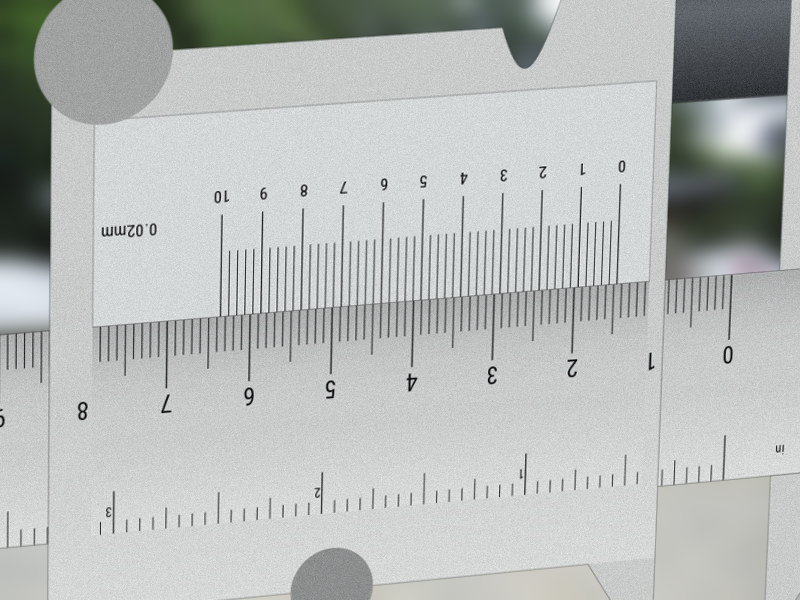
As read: 14.6
